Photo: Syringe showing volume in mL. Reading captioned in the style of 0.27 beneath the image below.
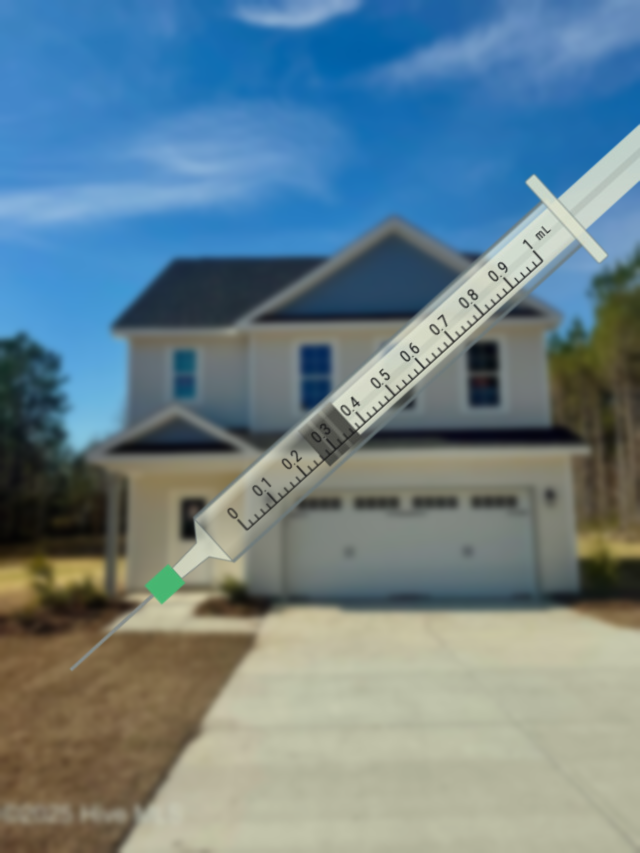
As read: 0.26
